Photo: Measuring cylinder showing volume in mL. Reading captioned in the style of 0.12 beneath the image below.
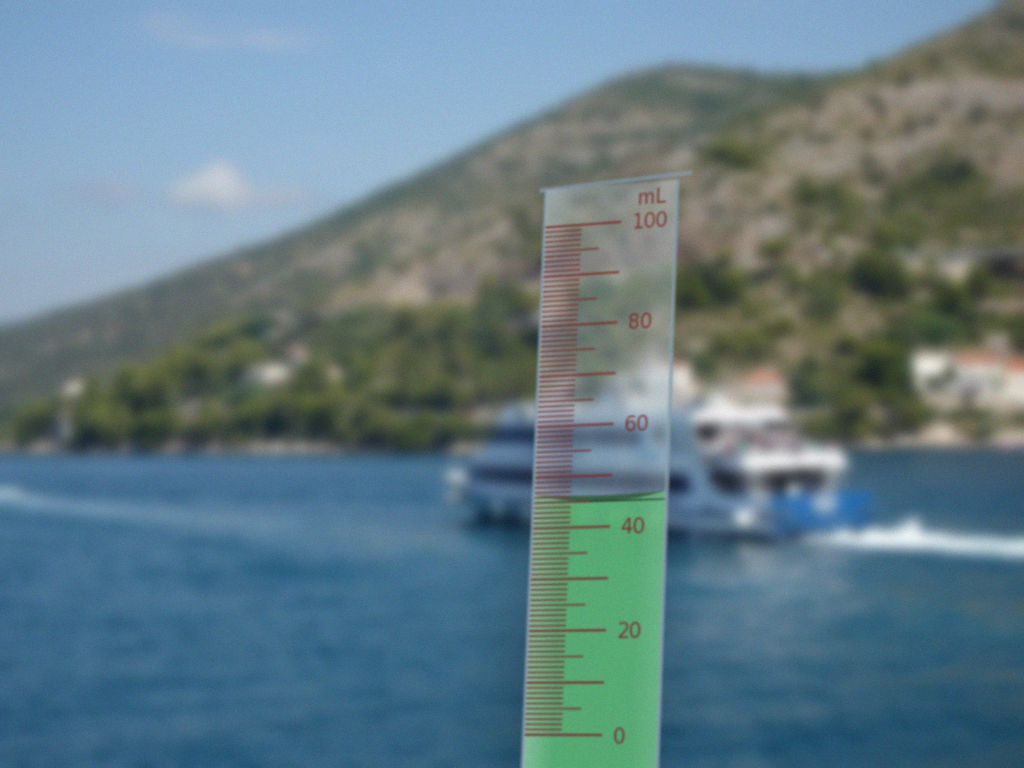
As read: 45
